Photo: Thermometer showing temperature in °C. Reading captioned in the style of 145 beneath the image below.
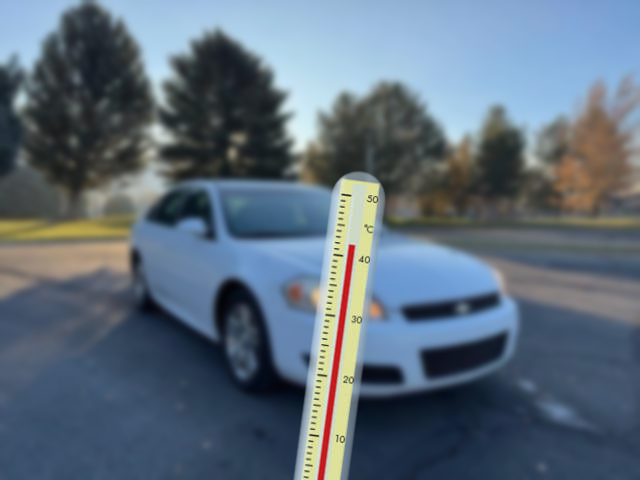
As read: 42
